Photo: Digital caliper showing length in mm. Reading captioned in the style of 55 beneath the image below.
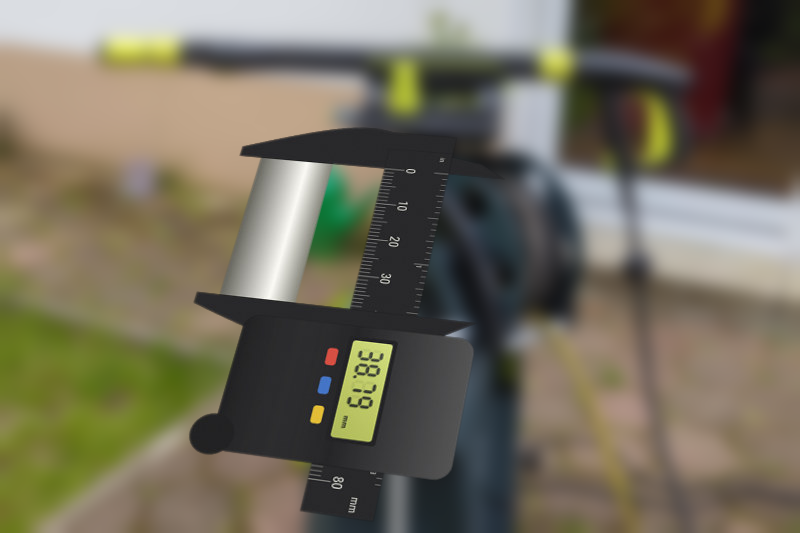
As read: 38.79
